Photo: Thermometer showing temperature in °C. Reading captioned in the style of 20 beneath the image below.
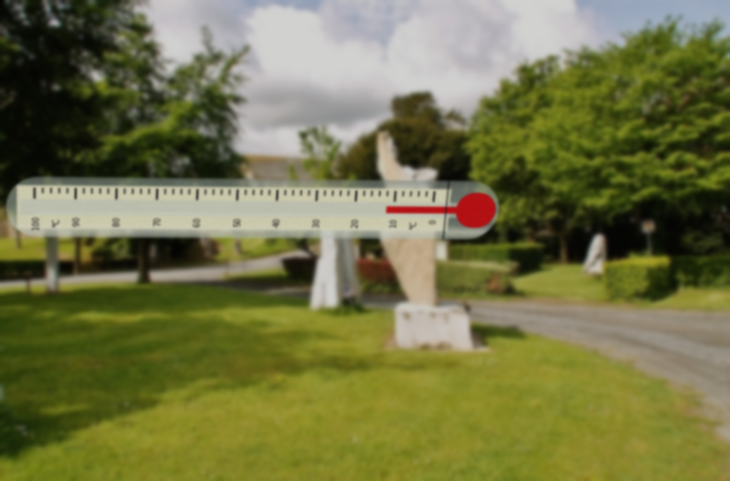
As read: 12
